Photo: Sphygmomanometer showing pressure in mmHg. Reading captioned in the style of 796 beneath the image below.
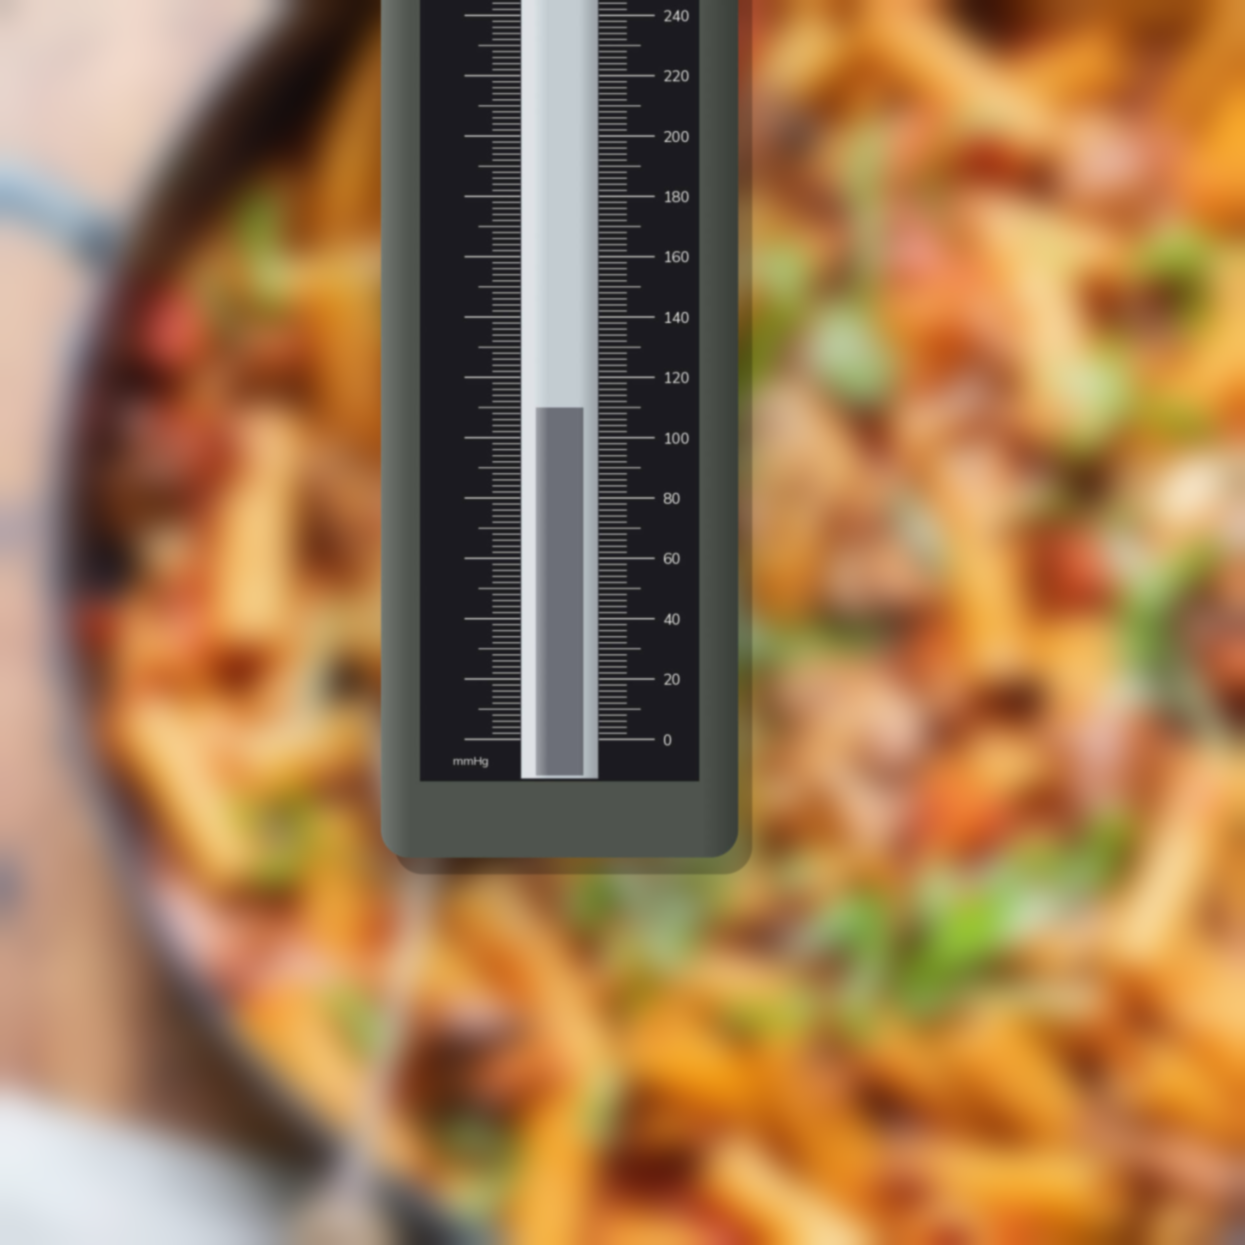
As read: 110
